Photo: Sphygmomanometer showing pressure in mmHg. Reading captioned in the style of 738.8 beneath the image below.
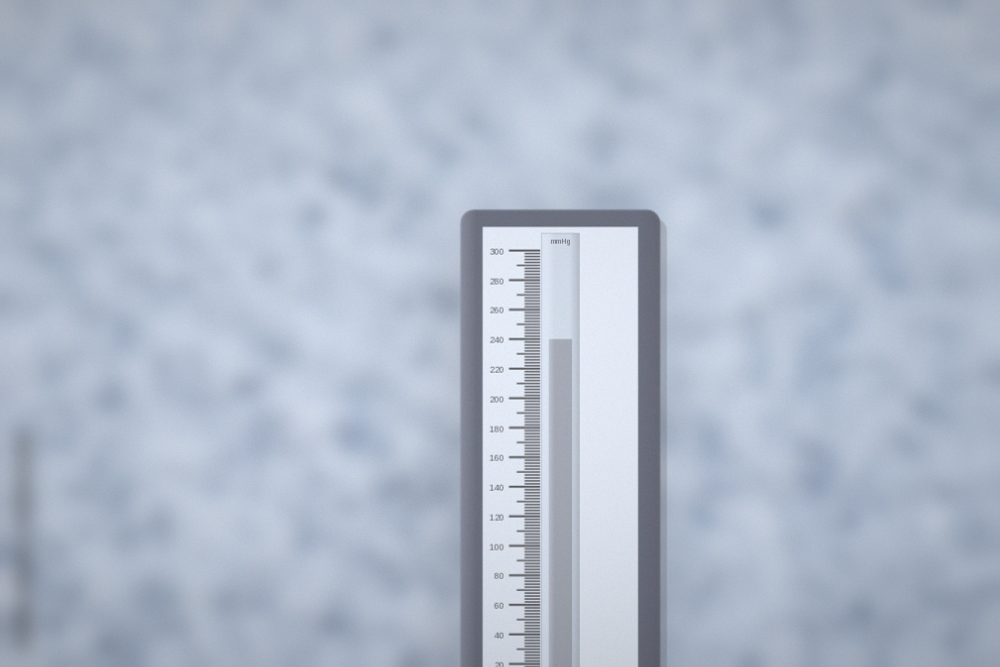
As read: 240
